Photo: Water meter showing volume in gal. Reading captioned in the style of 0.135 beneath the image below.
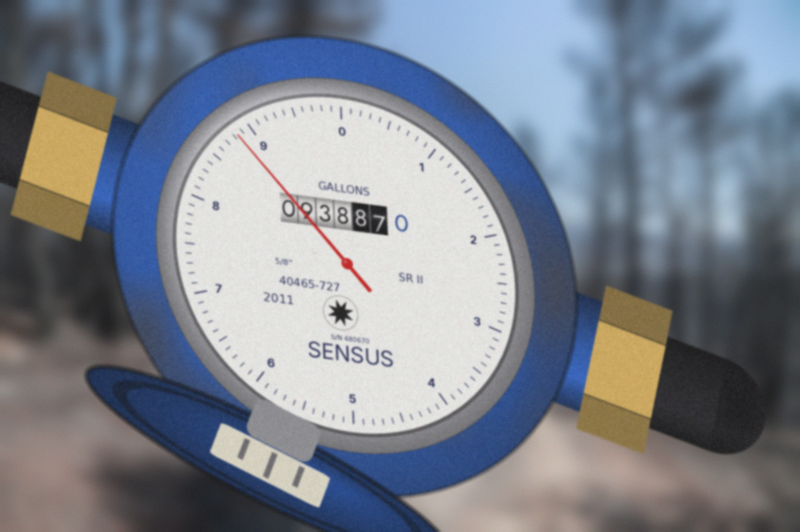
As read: 938868.8
